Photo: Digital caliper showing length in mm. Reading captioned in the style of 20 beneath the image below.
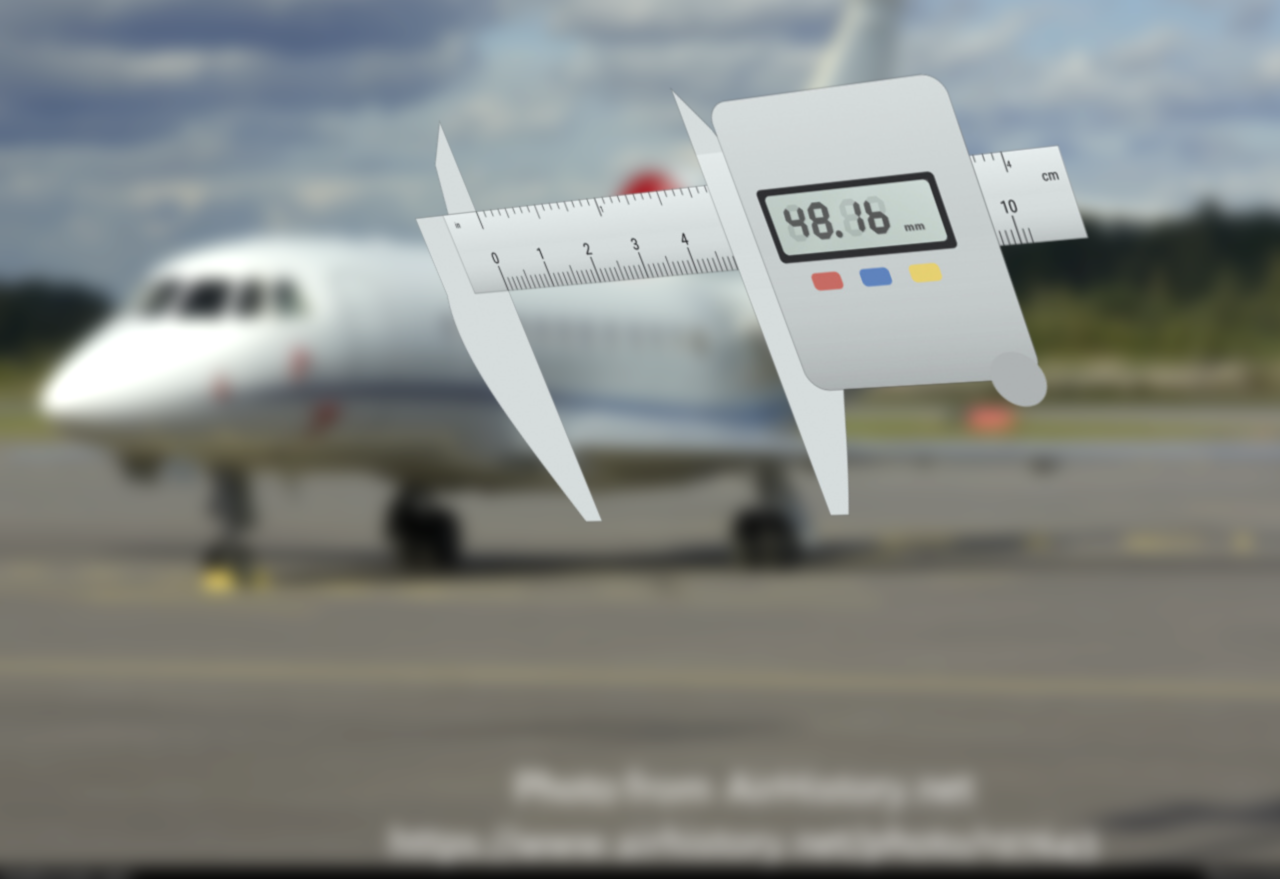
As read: 48.16
